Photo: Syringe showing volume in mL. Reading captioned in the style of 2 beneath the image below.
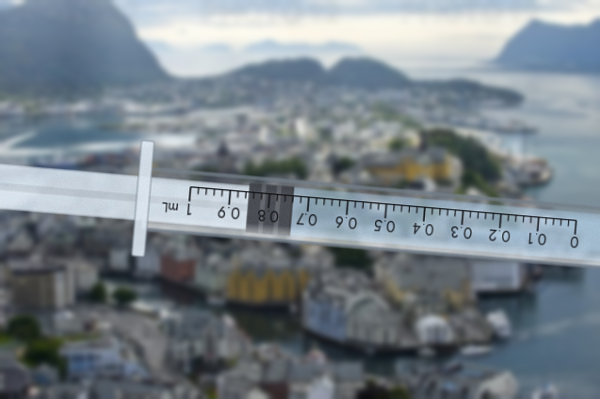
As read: 0.74
